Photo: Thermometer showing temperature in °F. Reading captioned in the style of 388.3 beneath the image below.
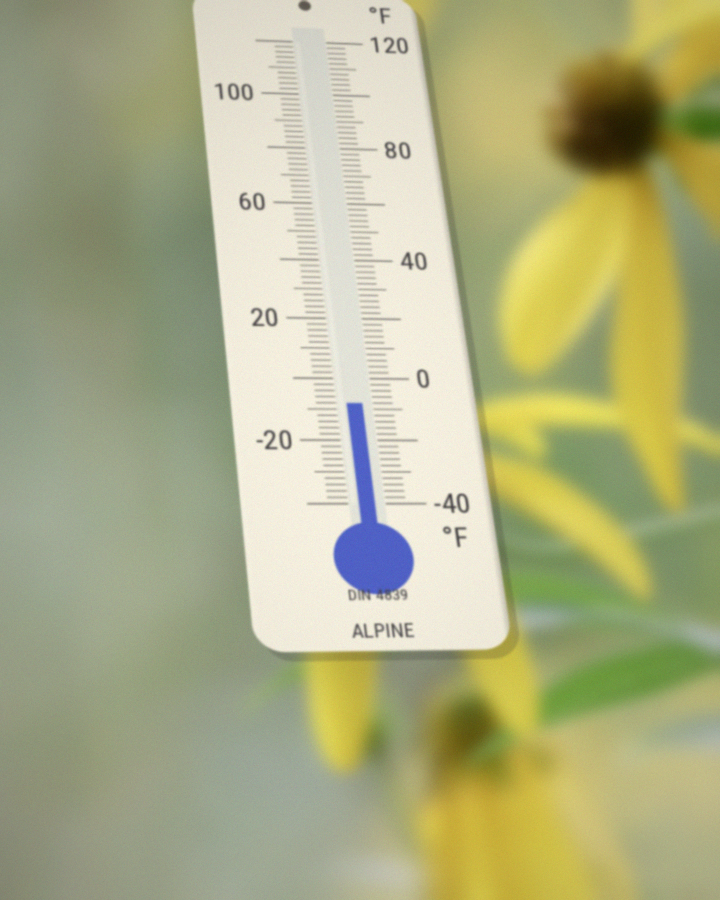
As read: -8
